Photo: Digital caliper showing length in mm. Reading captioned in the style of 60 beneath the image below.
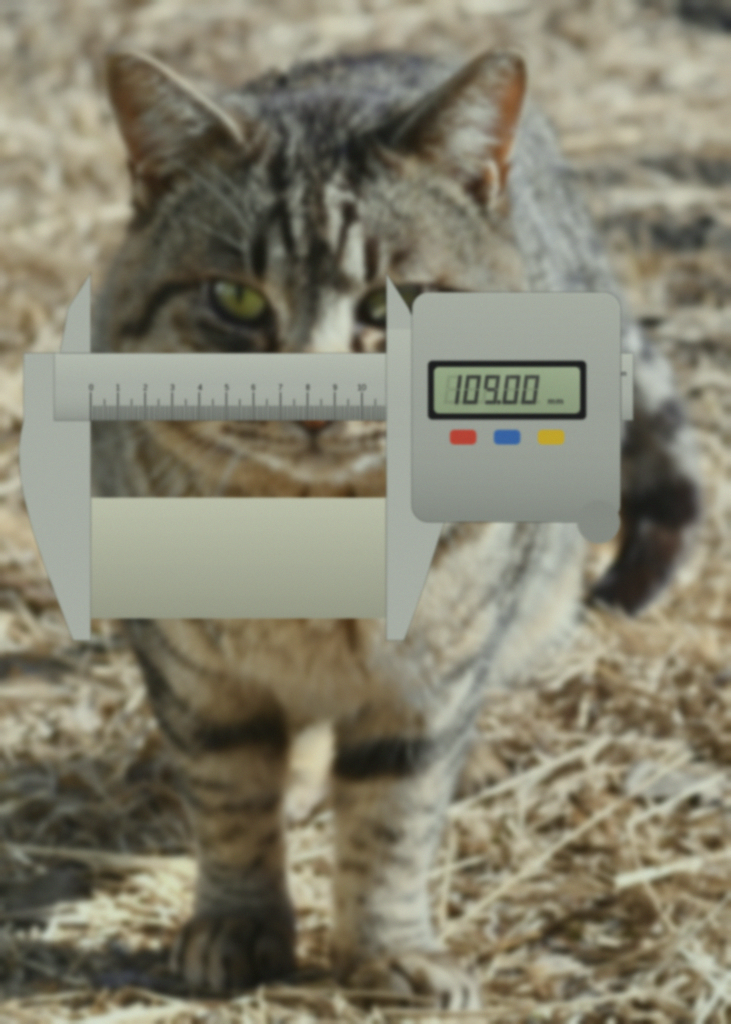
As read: 109.00
